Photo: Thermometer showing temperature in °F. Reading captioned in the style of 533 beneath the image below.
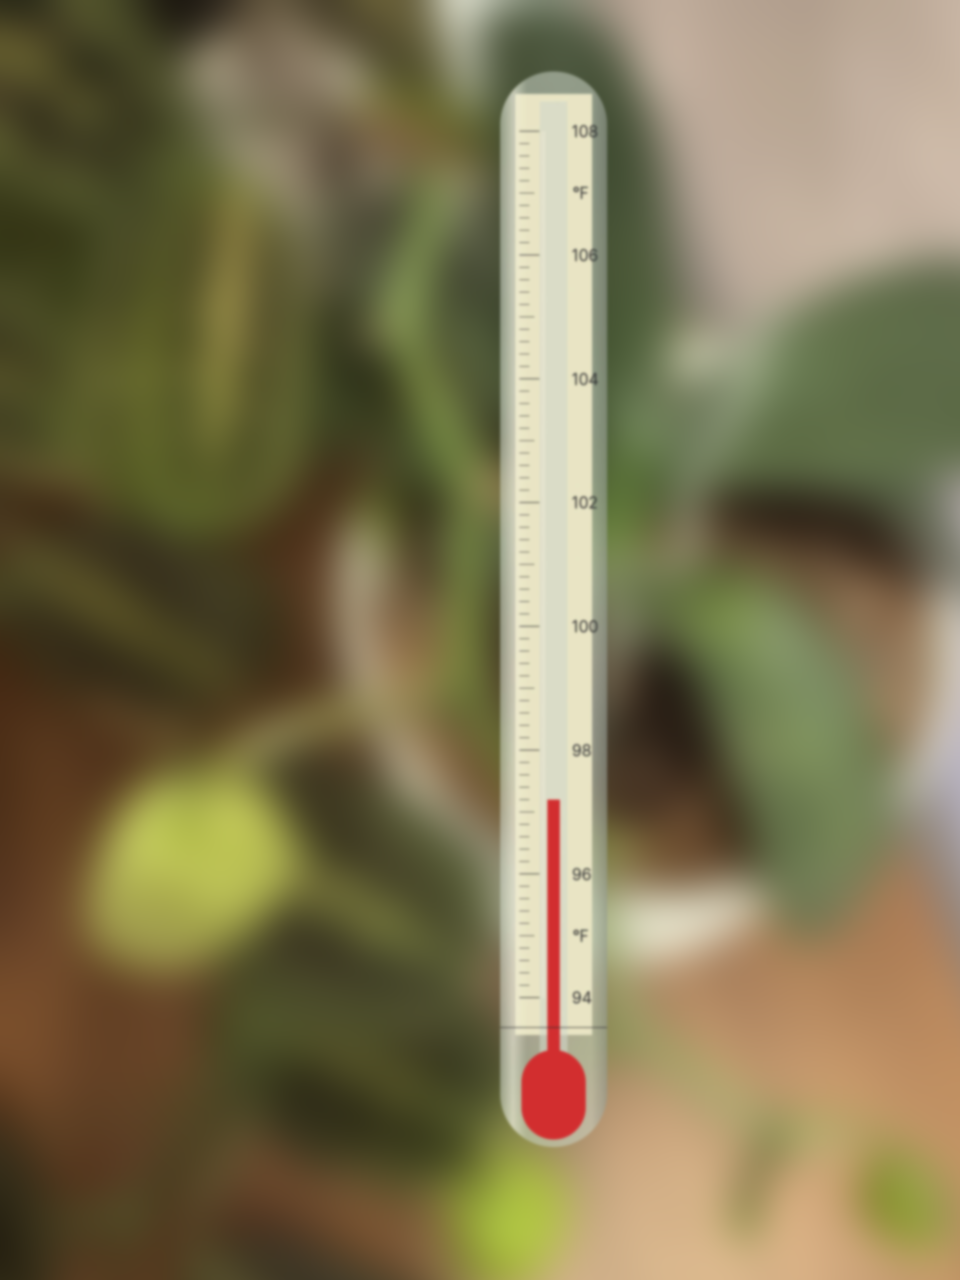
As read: 97.2
